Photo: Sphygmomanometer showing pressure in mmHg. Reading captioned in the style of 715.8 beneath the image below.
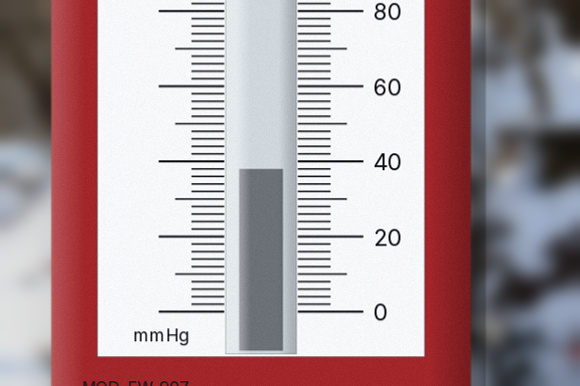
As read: 38
